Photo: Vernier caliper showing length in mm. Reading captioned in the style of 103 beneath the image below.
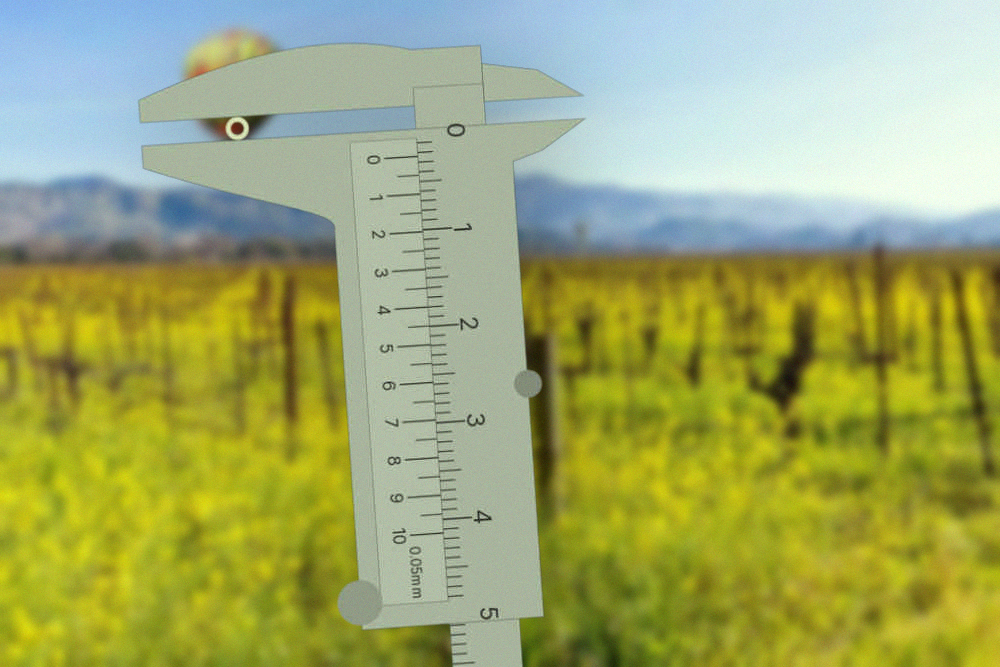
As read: 2.4
